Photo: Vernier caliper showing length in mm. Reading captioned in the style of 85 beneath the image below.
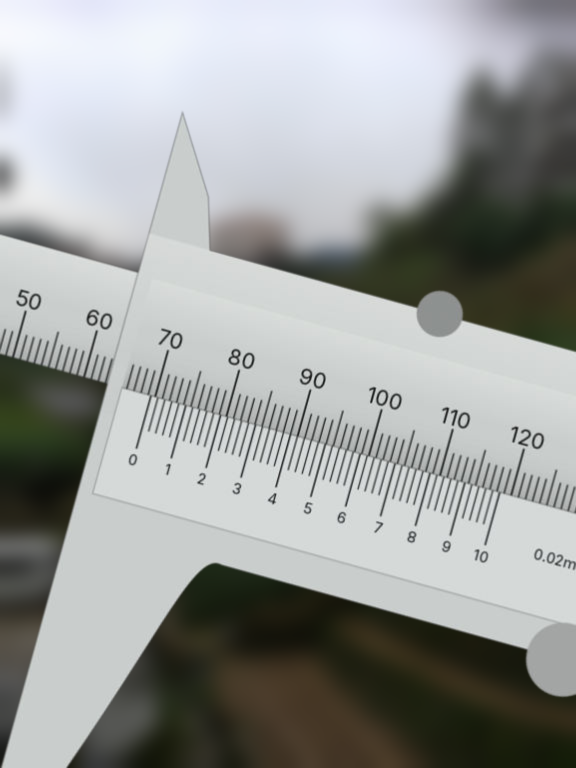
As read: 69.4
